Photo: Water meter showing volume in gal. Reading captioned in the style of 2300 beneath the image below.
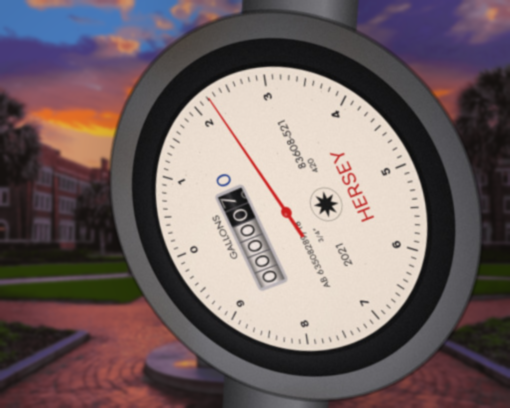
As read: 72.2
